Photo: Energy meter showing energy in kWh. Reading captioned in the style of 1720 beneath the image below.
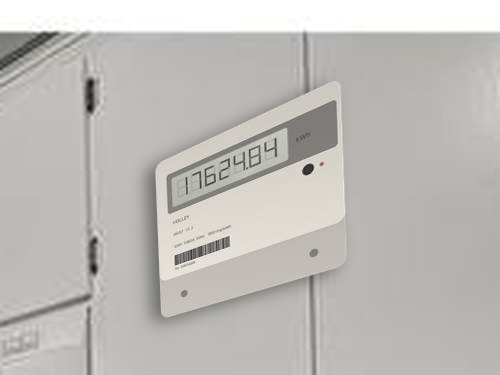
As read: 17624.84
